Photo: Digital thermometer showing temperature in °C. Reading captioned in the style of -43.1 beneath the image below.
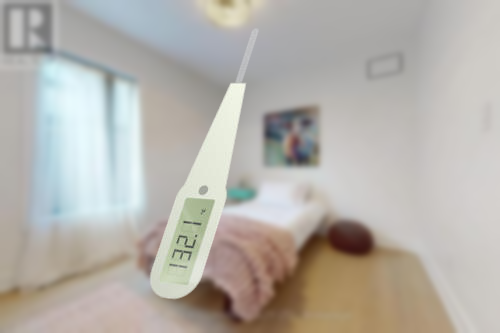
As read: 132.1
